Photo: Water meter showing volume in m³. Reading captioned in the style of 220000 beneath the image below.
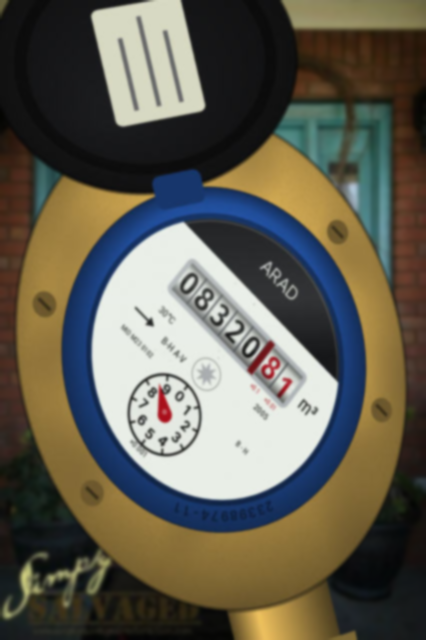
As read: 8320.808
